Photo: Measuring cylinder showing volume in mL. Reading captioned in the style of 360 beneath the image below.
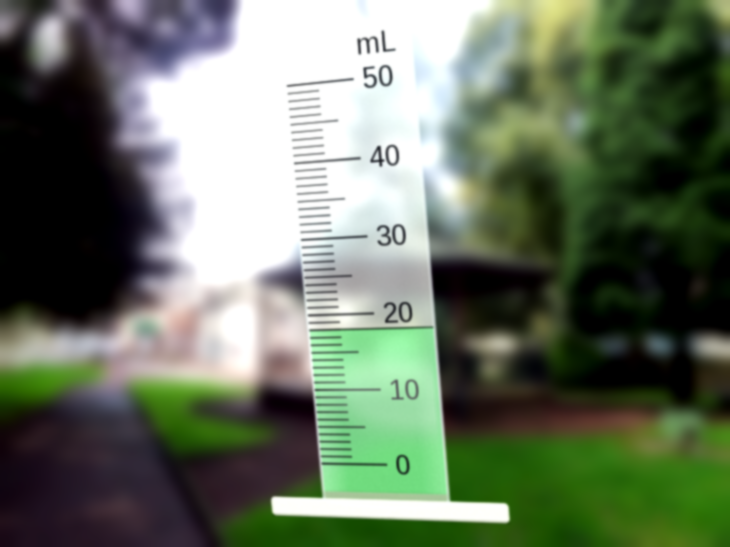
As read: 18
